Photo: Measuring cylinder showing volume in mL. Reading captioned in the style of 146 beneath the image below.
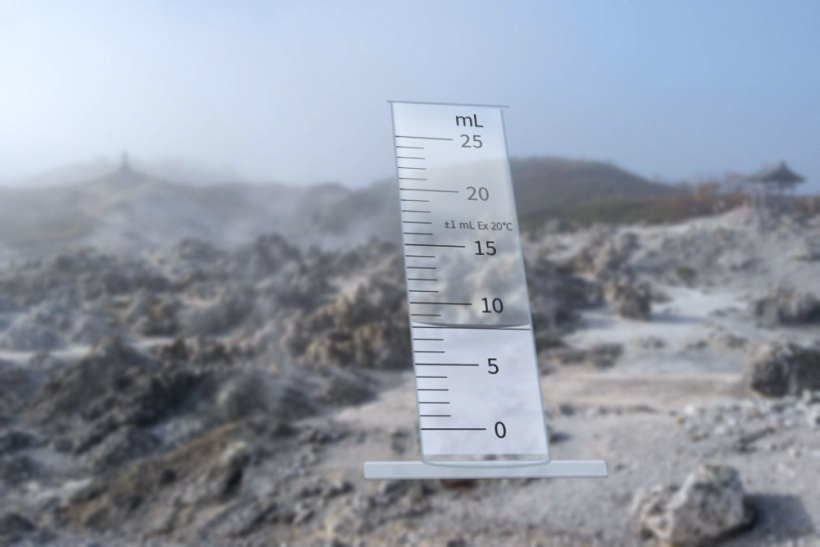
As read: 8
